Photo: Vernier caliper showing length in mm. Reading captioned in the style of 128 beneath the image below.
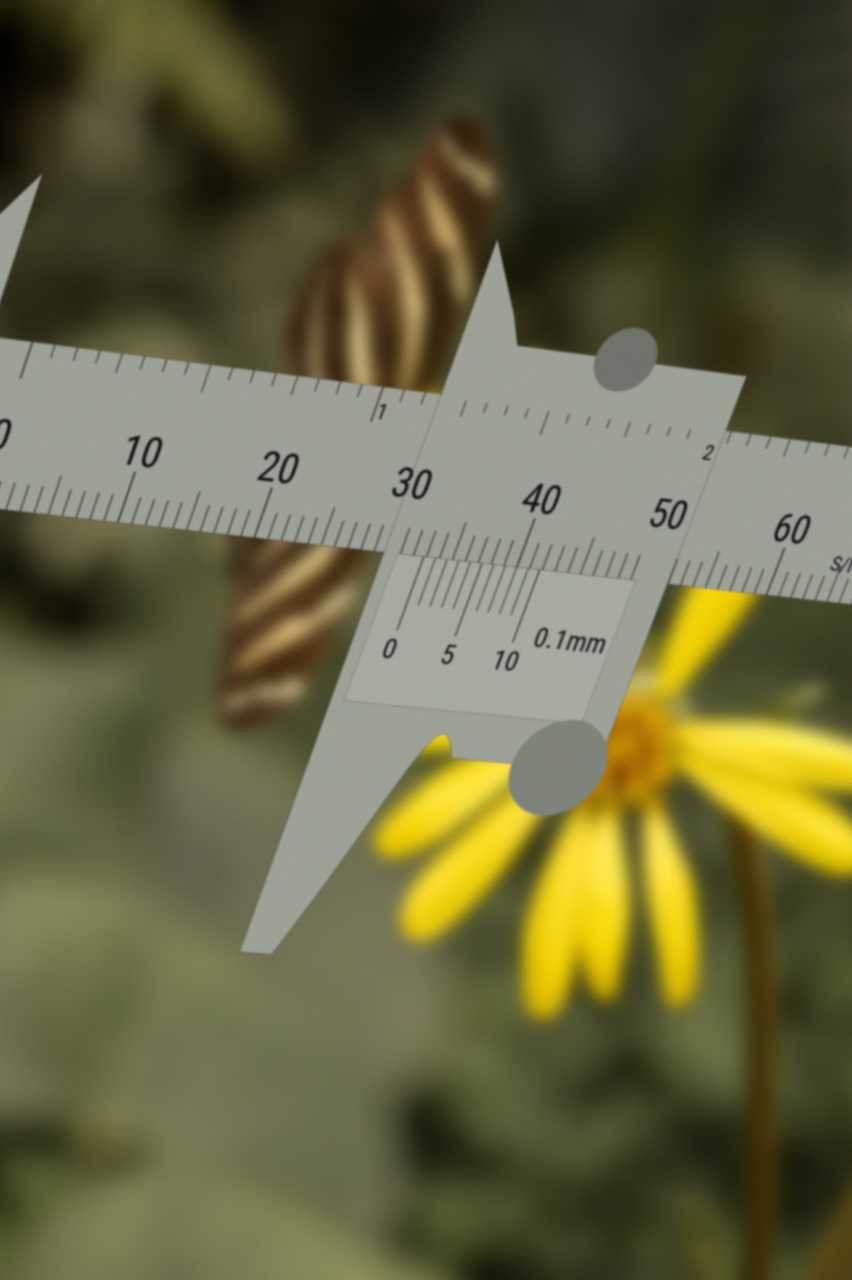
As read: 32.8
